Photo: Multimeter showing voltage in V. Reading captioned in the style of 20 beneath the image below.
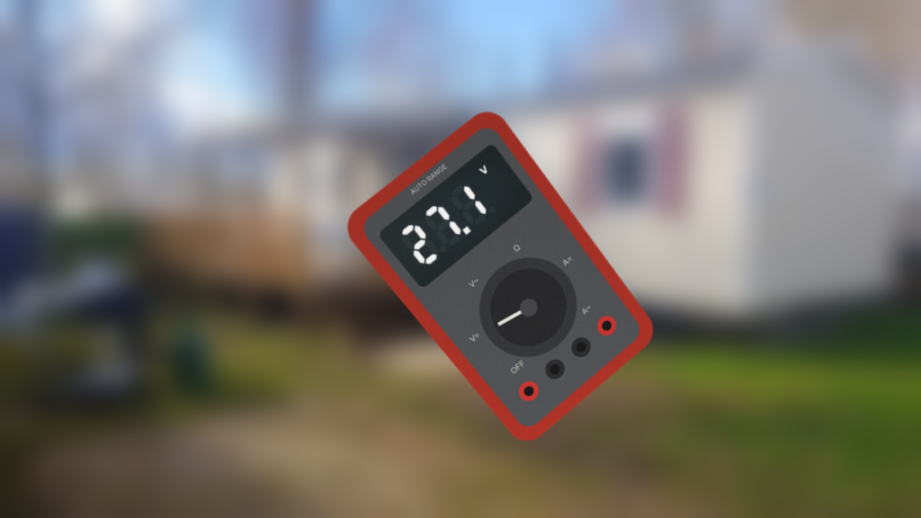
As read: 27.1
